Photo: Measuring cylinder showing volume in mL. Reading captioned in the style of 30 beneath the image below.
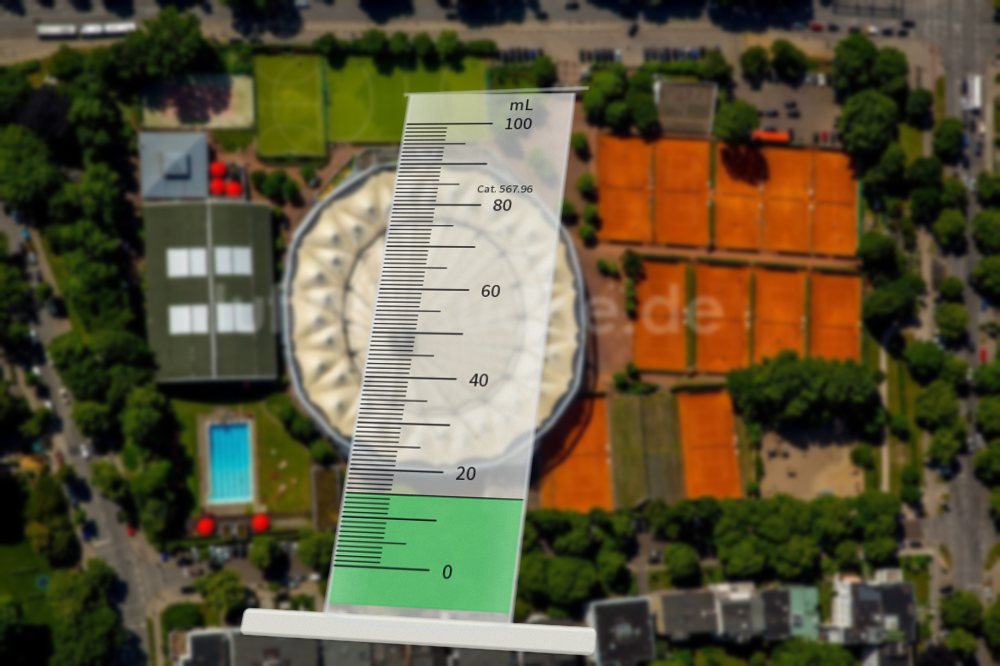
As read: 15
